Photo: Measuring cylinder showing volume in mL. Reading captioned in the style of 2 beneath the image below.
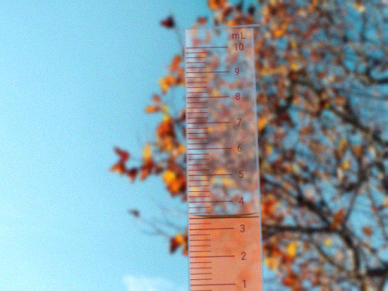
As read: 3.4
